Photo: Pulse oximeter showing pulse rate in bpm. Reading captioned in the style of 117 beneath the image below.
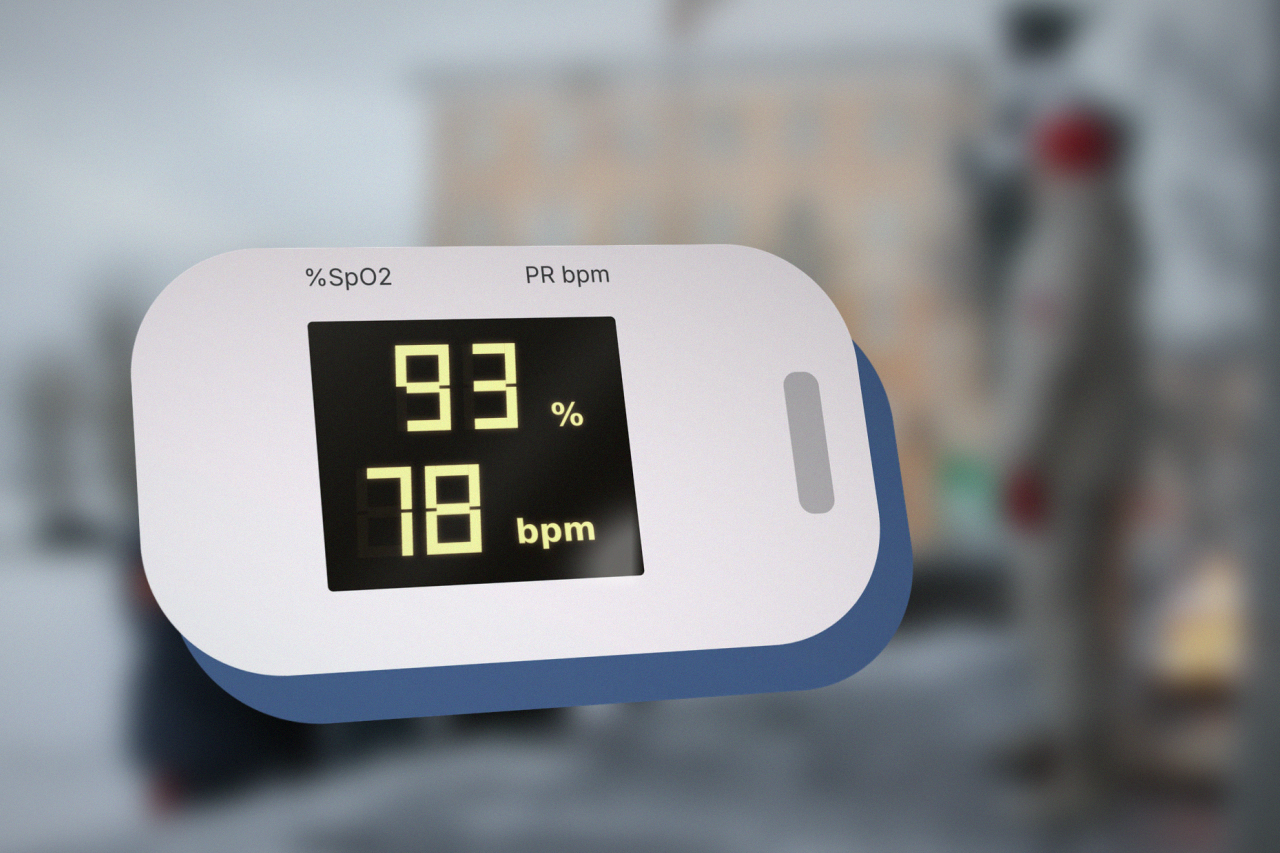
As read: 78
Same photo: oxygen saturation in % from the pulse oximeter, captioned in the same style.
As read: 93
